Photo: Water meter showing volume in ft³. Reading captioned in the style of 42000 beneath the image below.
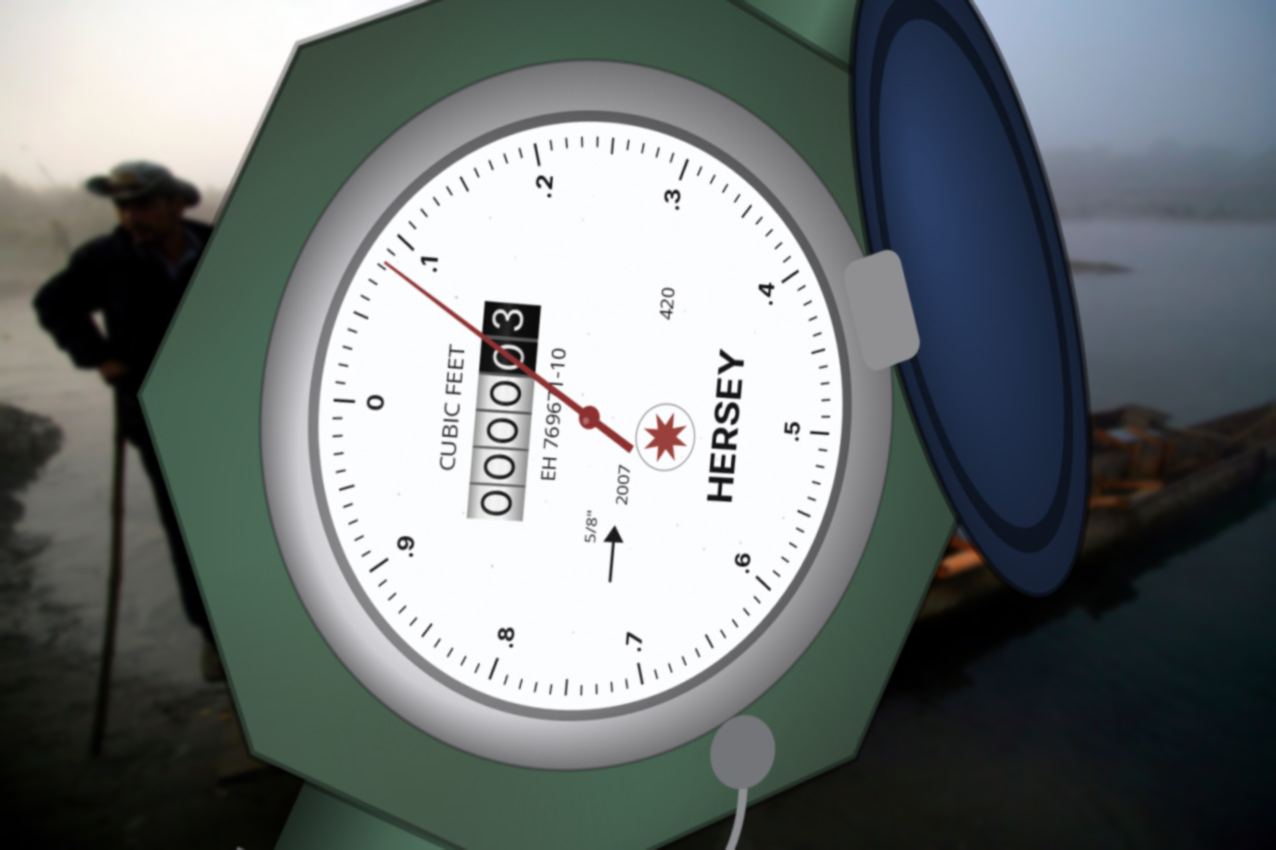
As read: 3.08
